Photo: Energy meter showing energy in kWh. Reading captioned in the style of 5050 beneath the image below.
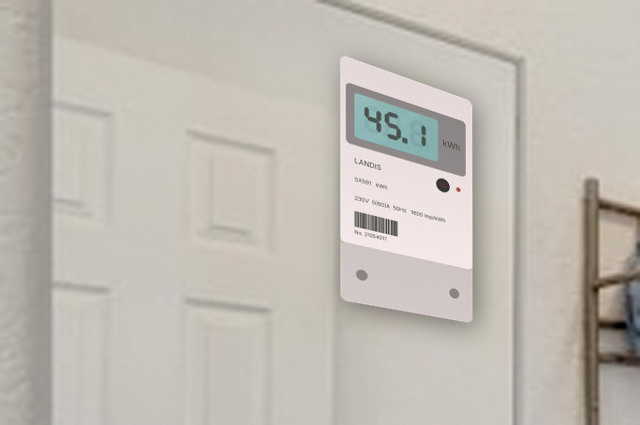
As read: 45.1
